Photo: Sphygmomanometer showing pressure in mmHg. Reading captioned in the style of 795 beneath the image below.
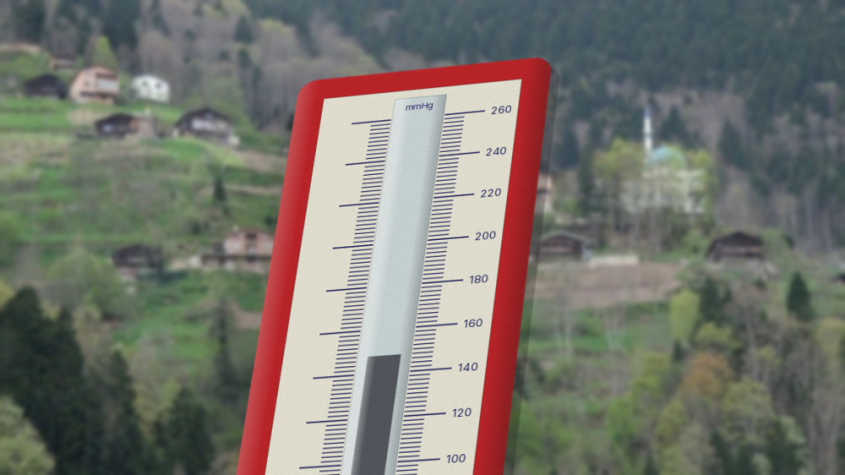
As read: 148
